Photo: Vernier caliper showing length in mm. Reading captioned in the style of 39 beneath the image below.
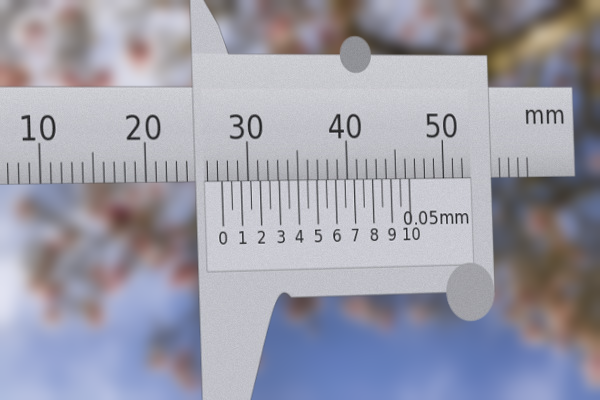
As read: 27.4
